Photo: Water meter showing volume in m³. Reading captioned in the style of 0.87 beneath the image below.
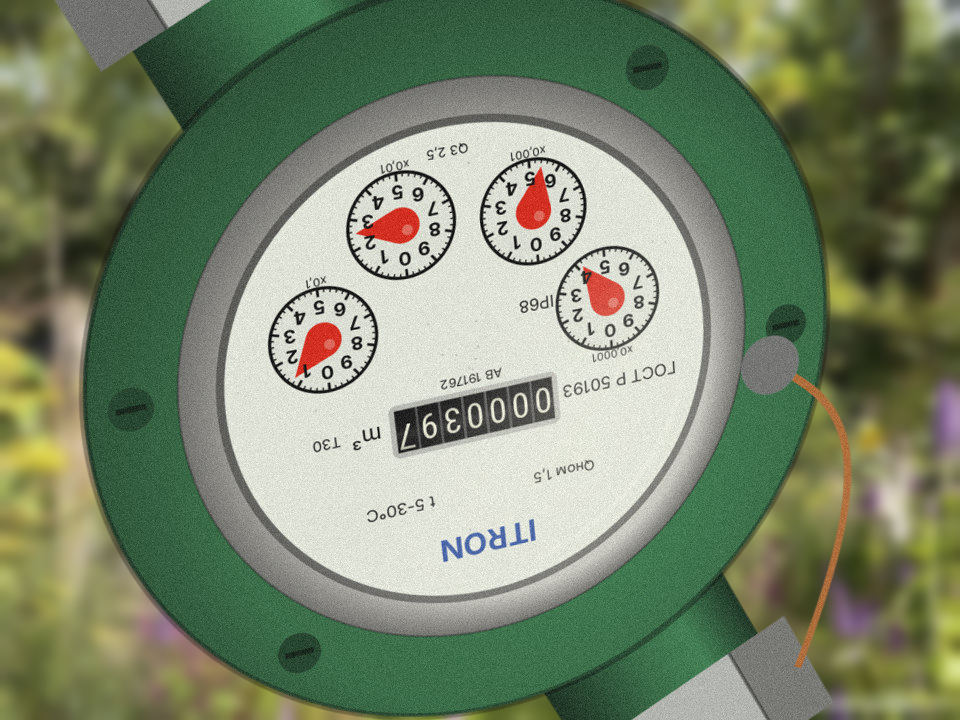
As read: 397.1254
